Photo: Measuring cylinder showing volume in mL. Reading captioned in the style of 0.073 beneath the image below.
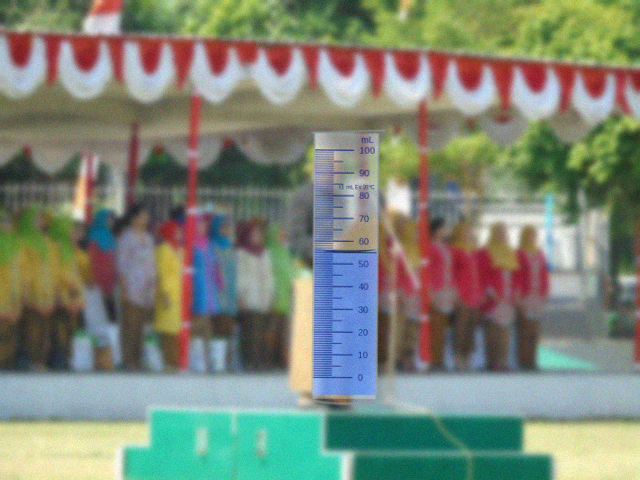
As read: 55
